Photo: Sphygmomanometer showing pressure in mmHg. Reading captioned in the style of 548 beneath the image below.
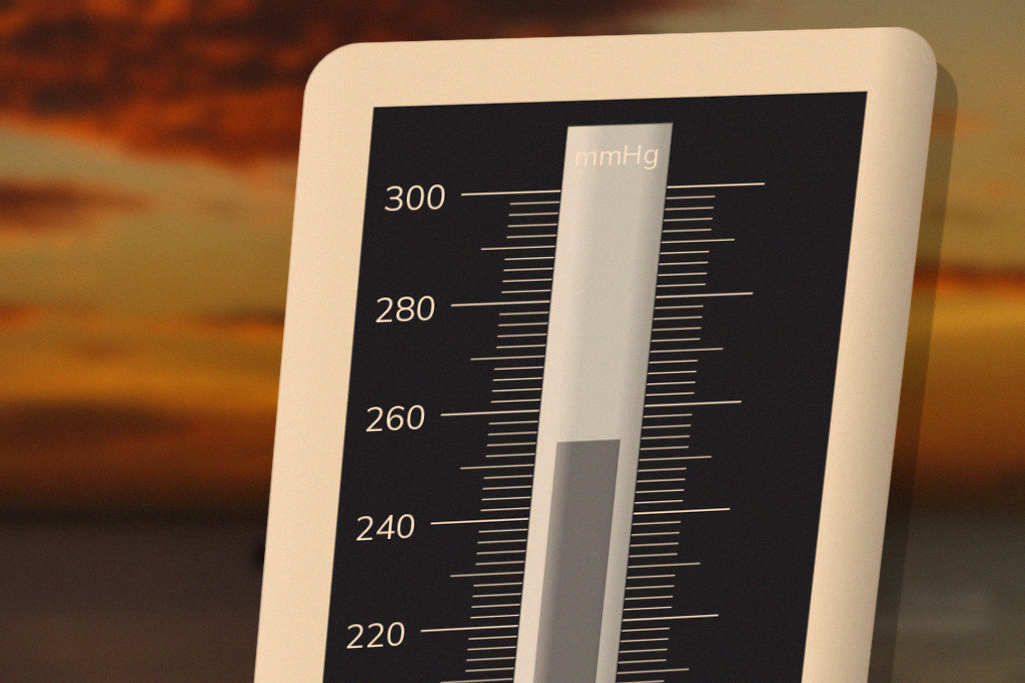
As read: 254
